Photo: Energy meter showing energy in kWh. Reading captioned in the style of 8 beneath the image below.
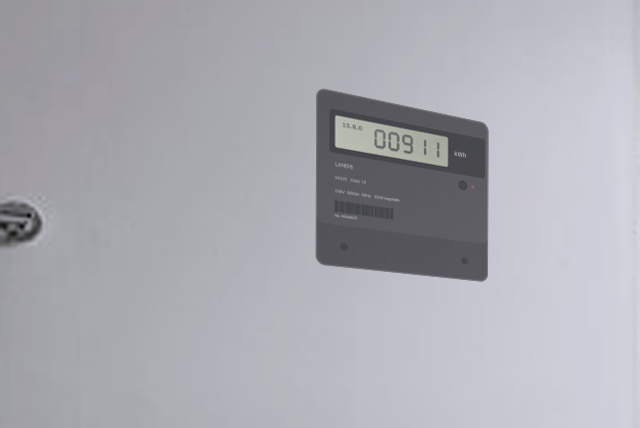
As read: 911
